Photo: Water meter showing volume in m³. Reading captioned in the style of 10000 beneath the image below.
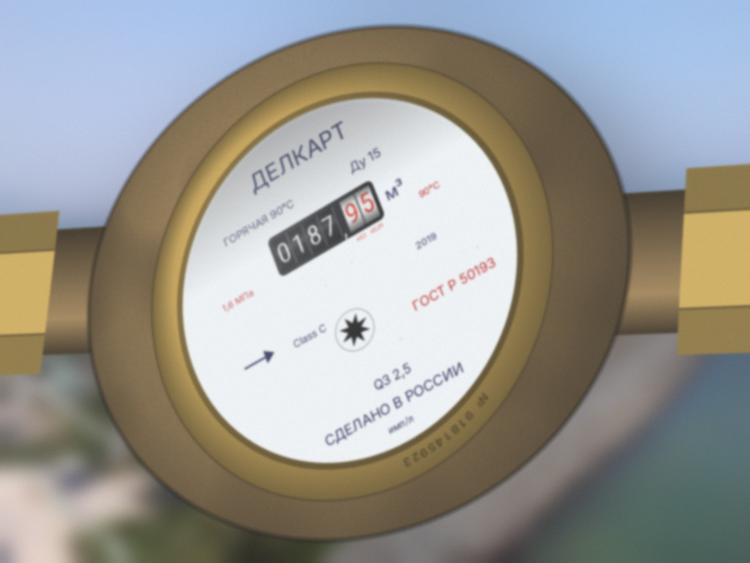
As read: 187.95
